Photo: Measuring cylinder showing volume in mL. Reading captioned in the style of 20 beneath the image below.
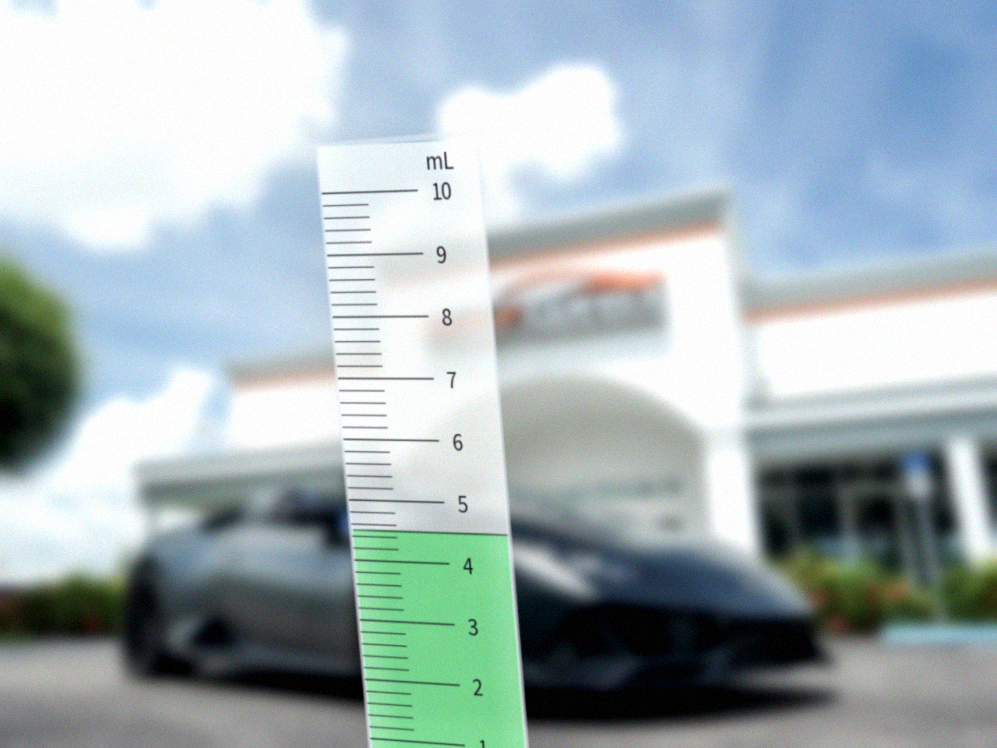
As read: 4.5
